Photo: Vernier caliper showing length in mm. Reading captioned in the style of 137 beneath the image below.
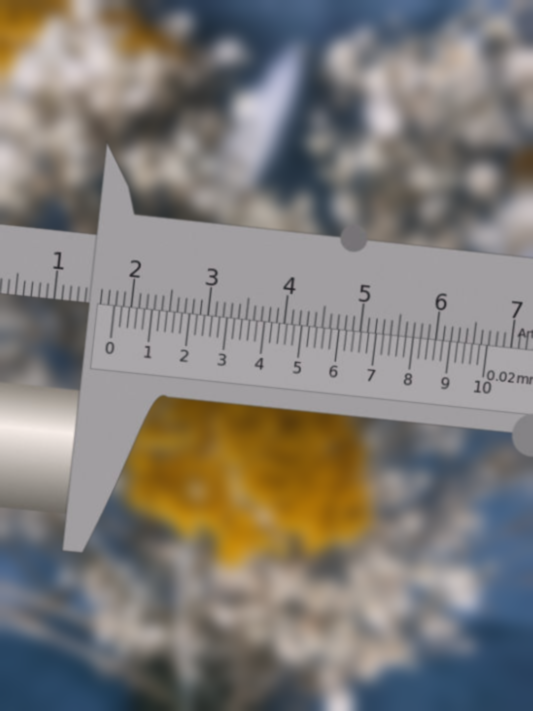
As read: 17.8
